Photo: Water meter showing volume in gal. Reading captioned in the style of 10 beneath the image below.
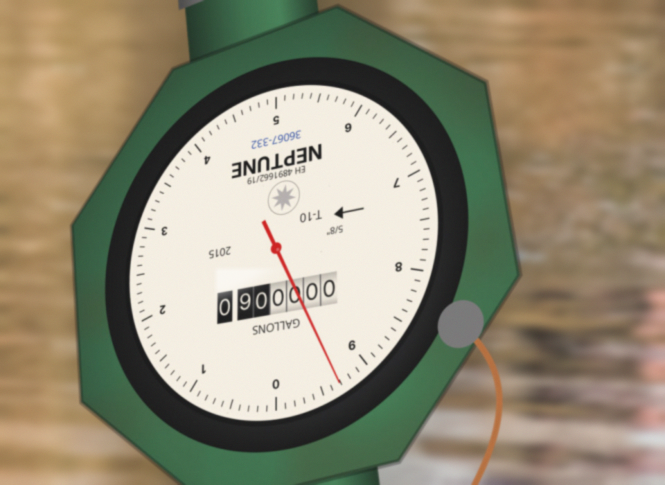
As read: 59.3
